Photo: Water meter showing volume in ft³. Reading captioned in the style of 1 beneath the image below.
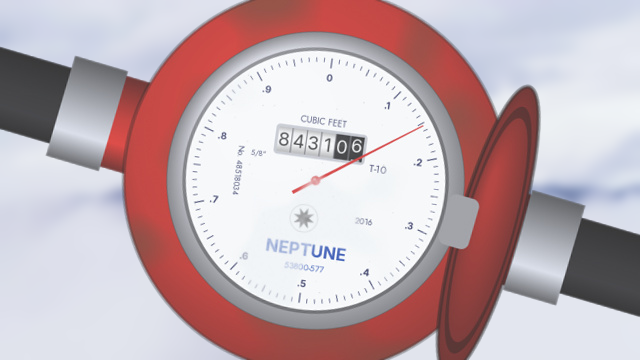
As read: 843106.15
